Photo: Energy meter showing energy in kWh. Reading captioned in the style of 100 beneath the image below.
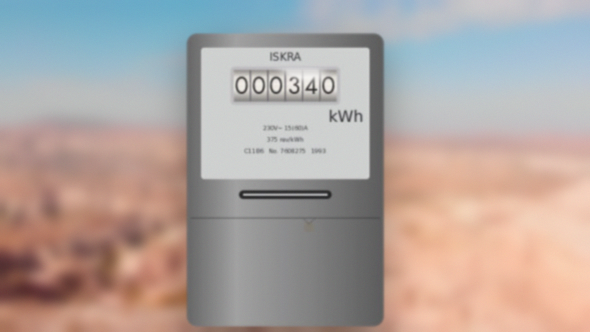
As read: 340
